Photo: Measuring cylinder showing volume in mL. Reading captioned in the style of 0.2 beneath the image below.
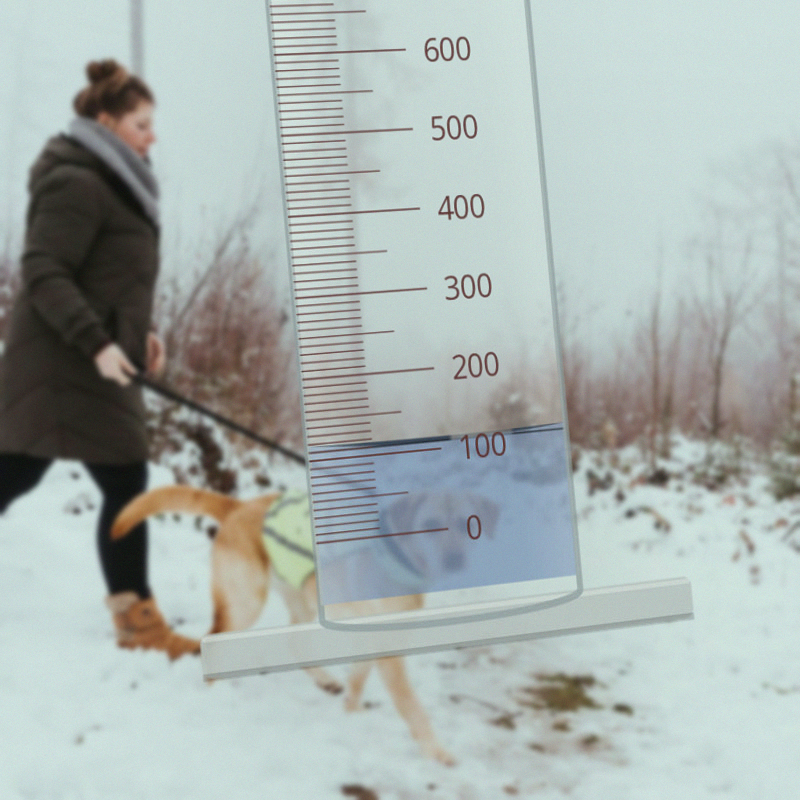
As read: 110
